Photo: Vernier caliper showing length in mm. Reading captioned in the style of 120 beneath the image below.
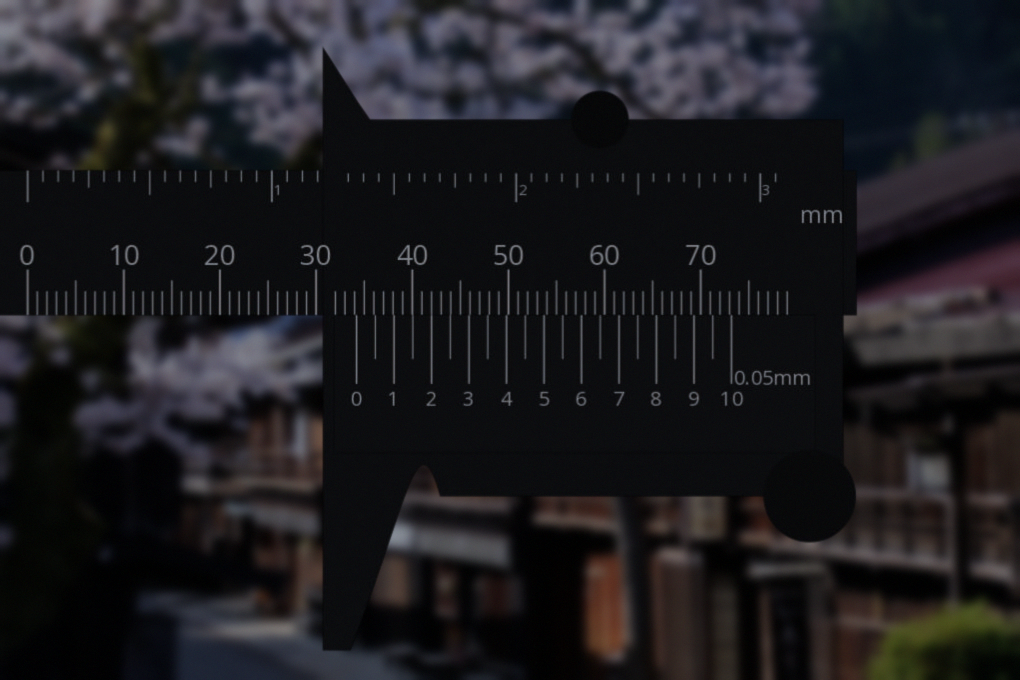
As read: 34.2
